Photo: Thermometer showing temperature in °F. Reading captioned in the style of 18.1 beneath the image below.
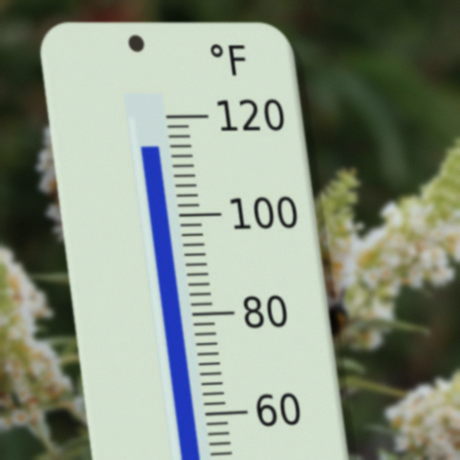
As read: 114
